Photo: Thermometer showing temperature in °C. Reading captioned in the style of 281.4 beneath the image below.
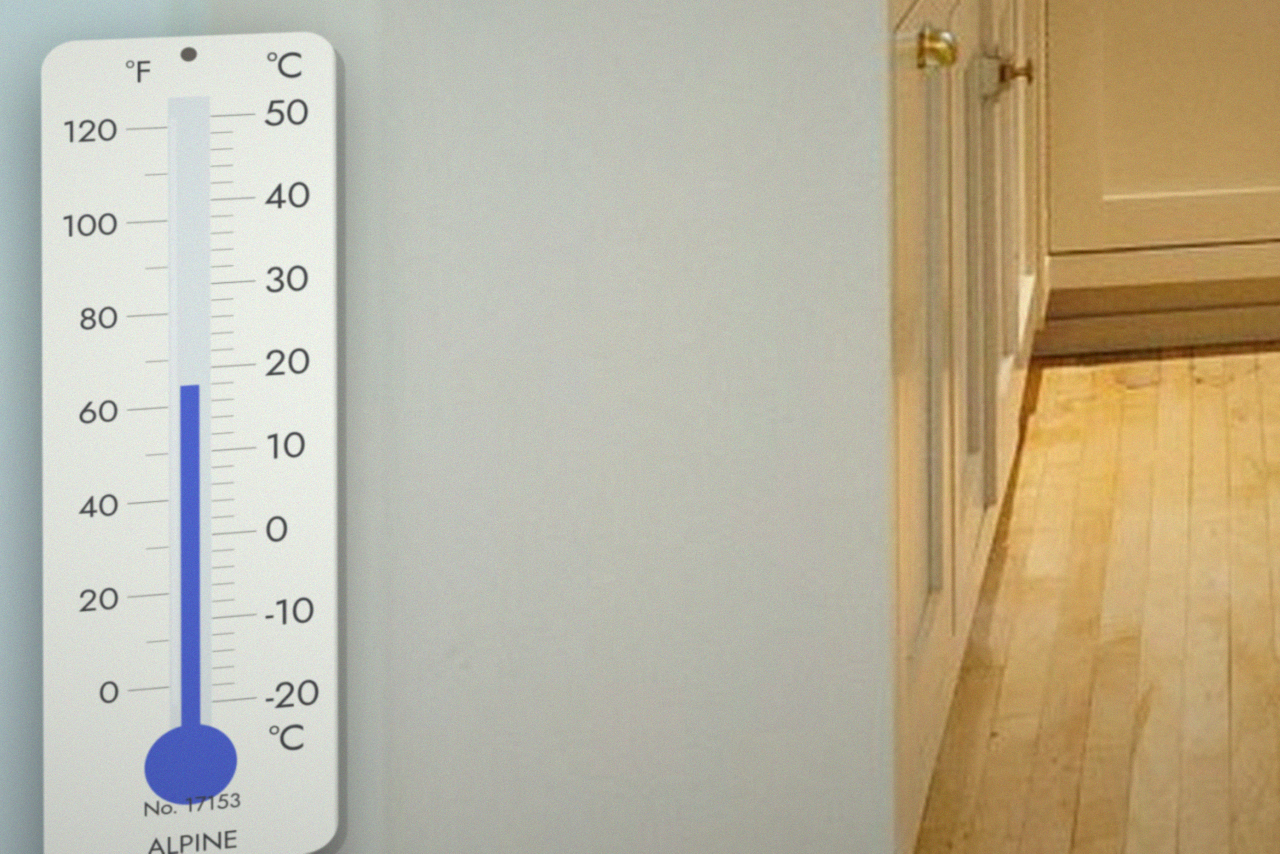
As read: 18
